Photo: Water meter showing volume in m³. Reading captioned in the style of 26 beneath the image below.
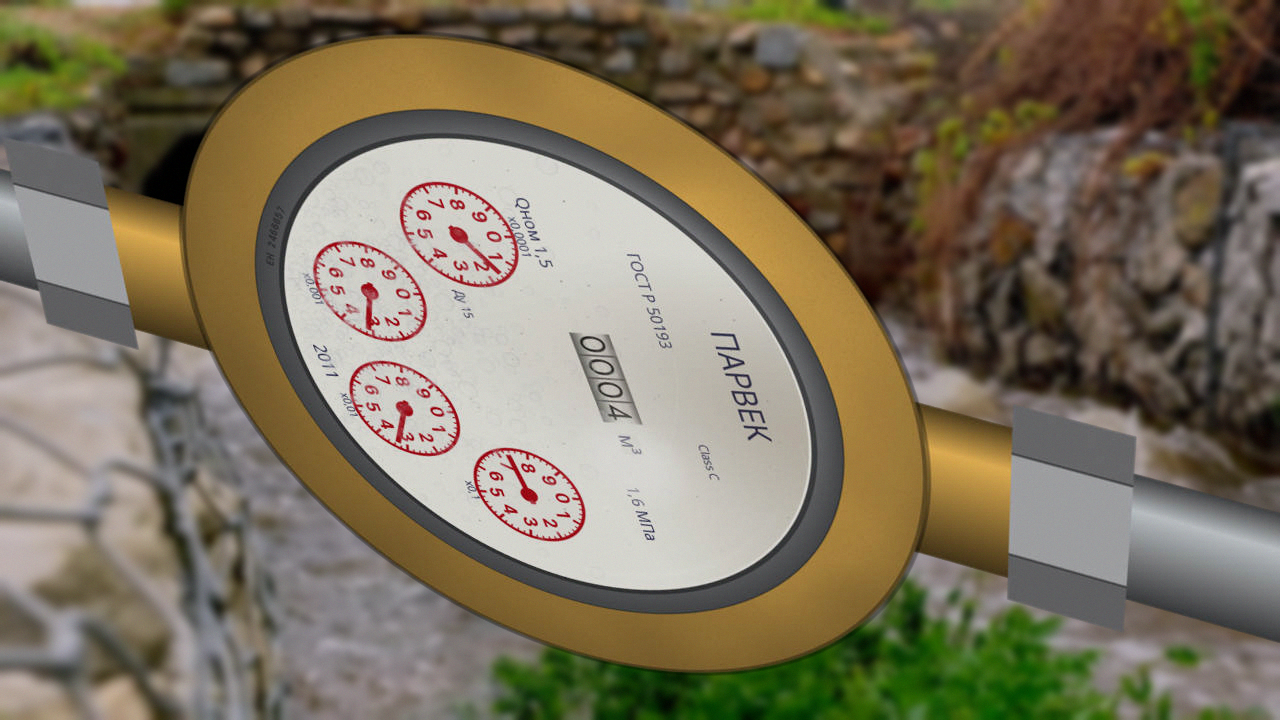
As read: 4.7331
